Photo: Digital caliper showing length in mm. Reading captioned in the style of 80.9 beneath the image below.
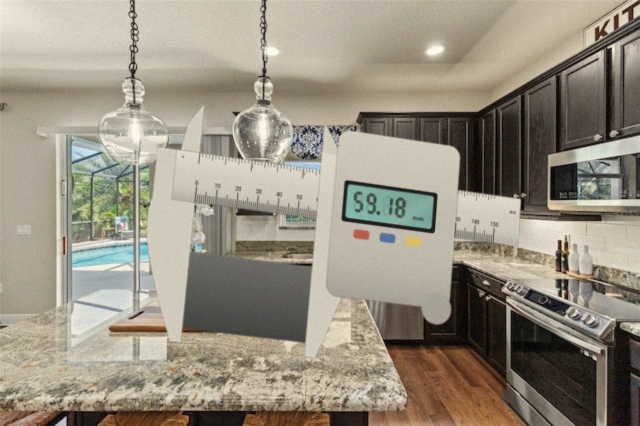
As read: 59.18
